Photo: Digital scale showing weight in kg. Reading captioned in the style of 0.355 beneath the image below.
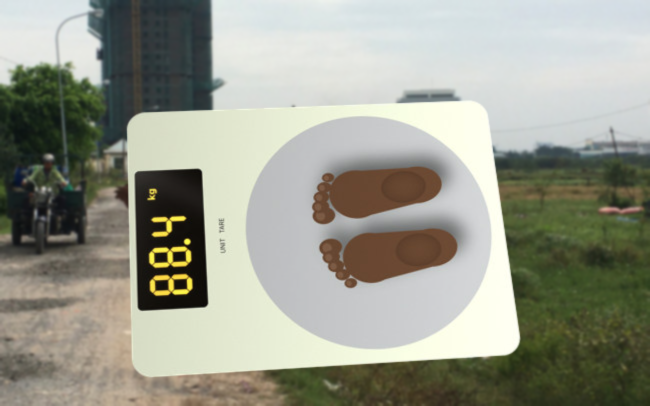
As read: 88.4
